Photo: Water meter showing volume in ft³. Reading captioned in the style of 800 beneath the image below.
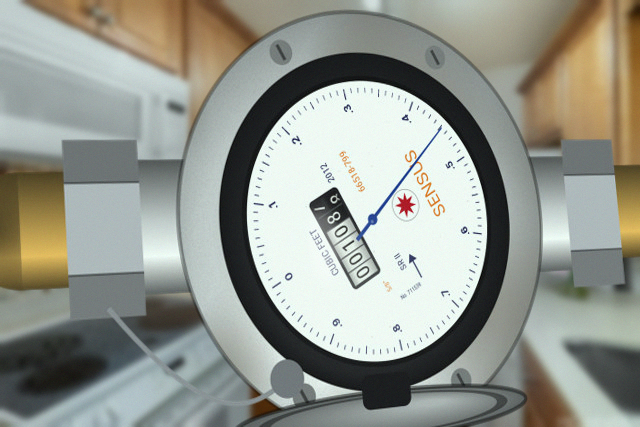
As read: 1087.45
